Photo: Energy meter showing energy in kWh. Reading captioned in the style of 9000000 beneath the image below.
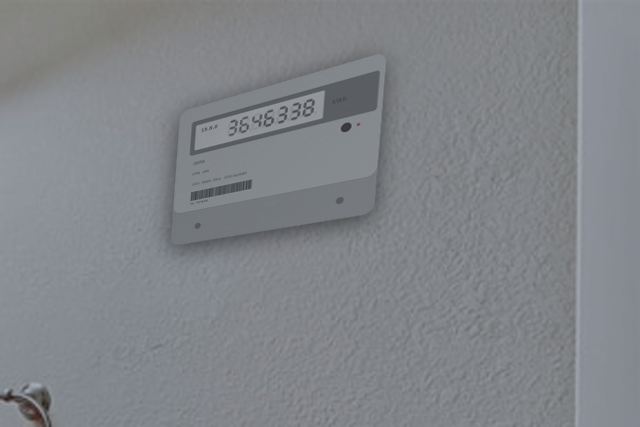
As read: 3646338
